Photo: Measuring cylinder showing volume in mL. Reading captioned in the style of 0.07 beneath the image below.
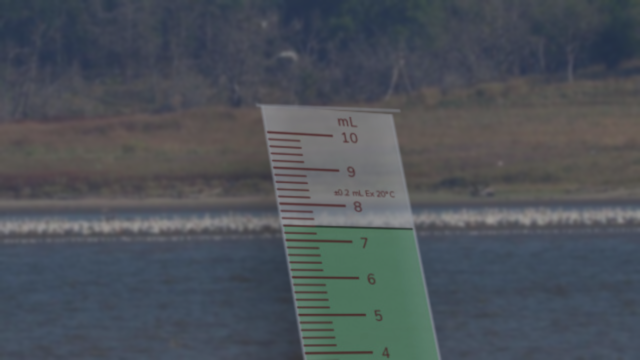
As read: 7.4
